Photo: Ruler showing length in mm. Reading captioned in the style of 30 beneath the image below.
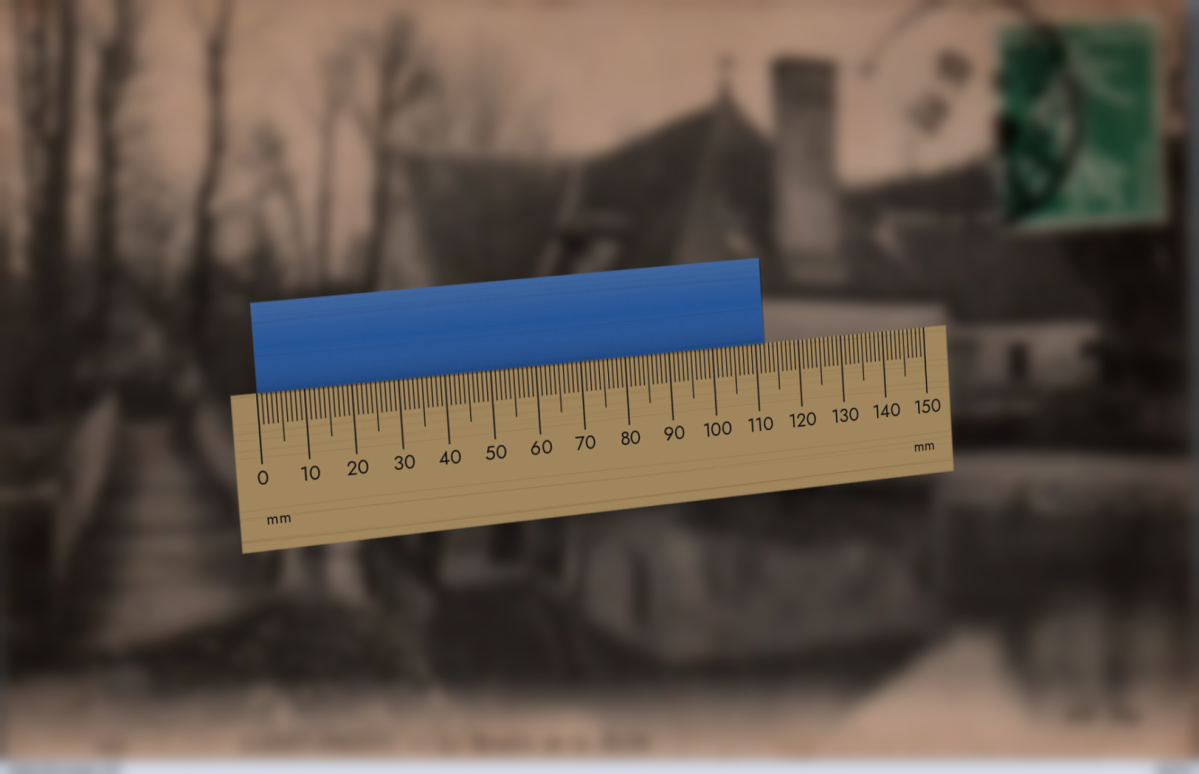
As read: 112
